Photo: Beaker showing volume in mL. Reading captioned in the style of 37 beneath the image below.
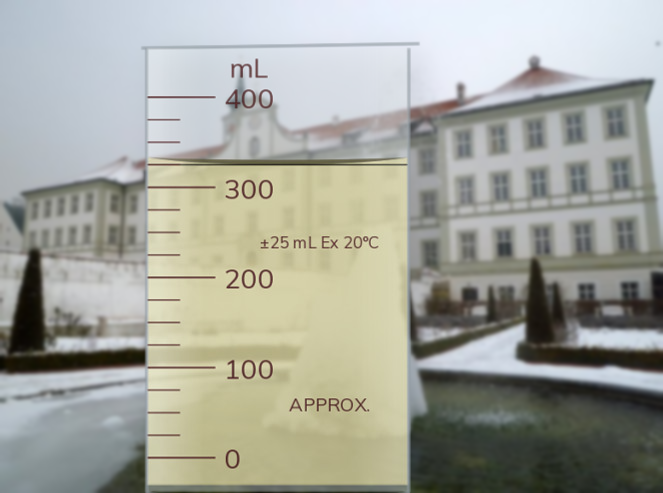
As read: 325
